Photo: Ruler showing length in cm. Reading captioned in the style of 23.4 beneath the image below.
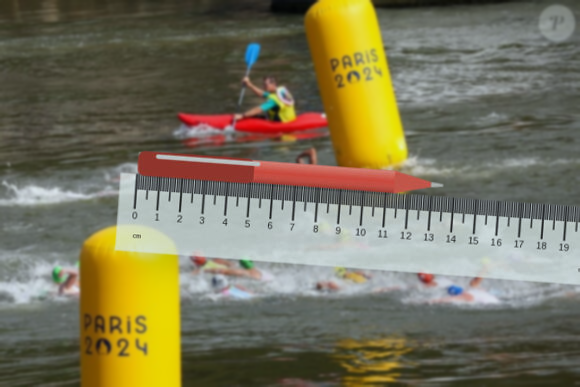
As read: 13.5
